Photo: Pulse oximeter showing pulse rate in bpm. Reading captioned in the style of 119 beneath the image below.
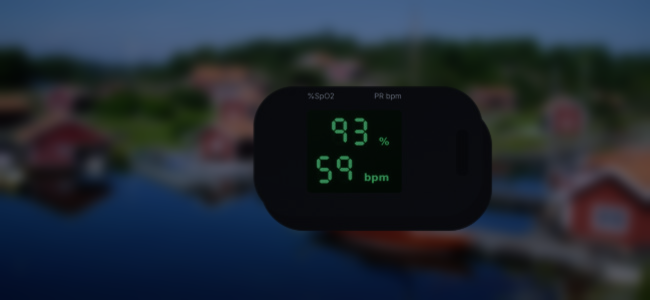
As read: 59
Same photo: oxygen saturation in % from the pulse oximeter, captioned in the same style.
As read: 93
